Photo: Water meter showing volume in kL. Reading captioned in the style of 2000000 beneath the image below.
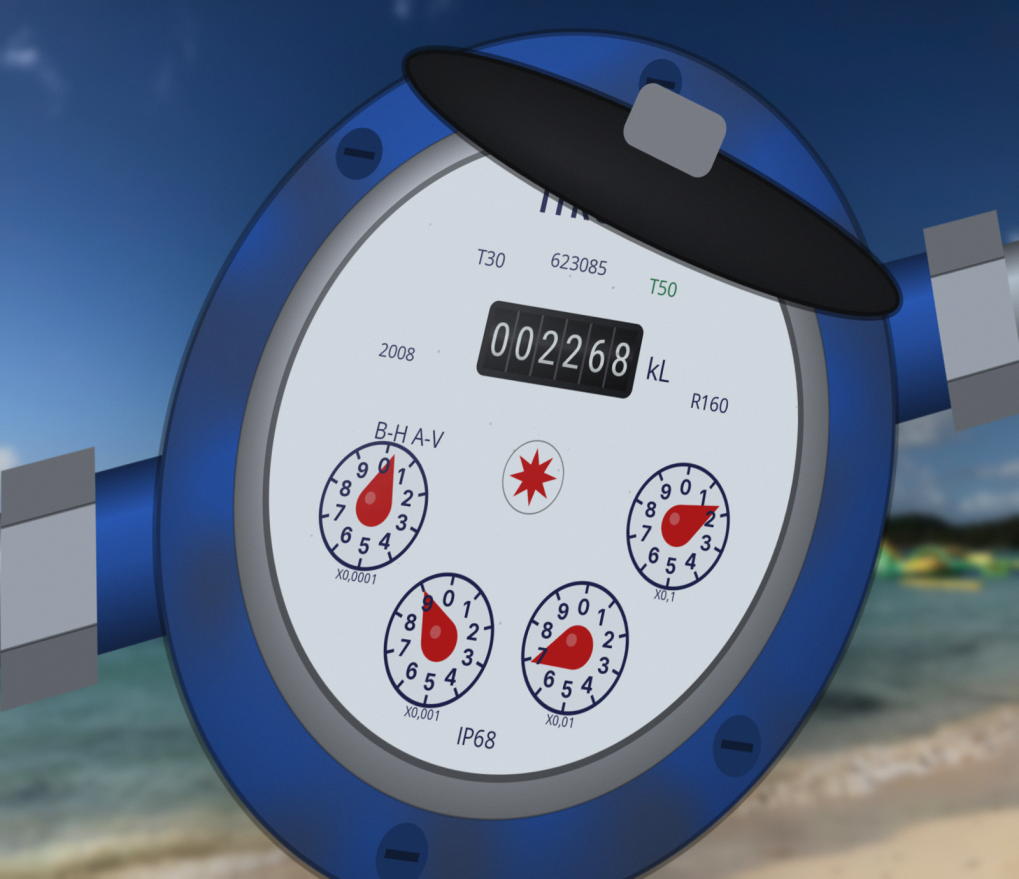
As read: 2268.1690
